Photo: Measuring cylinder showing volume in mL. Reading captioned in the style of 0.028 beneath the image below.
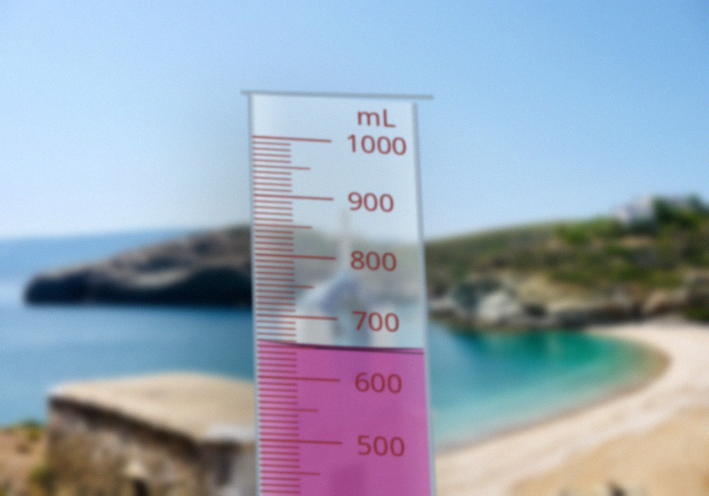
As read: 650
